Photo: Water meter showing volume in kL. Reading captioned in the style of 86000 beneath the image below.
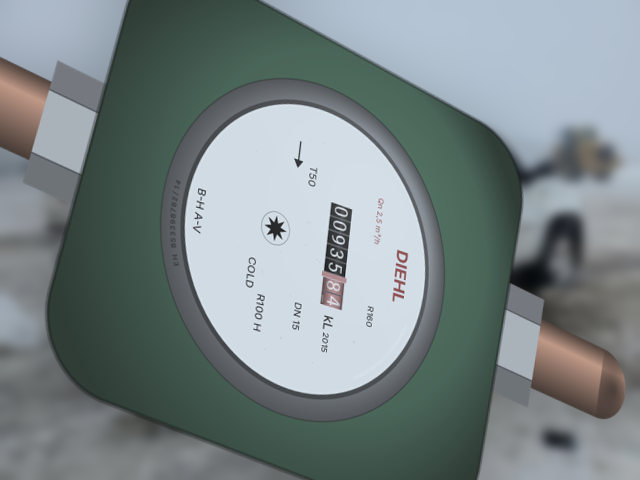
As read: 935.84
